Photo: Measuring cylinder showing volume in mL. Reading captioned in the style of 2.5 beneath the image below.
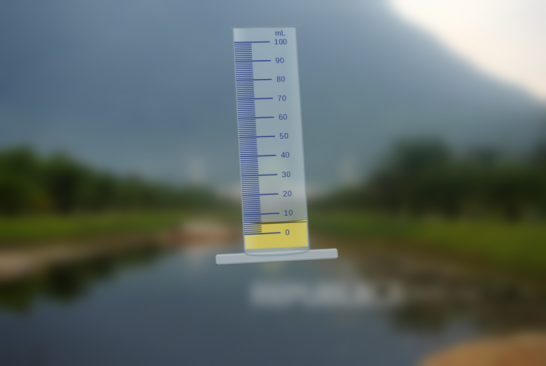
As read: 5
